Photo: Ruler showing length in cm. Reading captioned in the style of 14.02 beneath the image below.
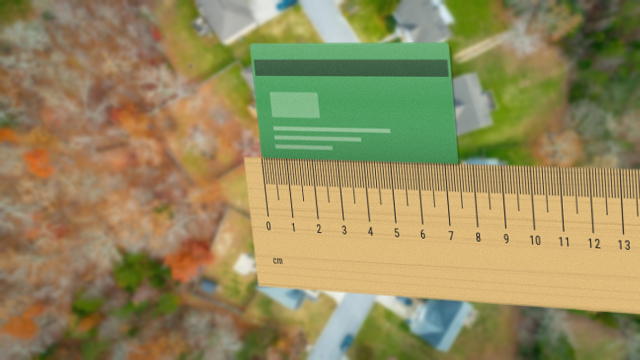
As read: 7.5
